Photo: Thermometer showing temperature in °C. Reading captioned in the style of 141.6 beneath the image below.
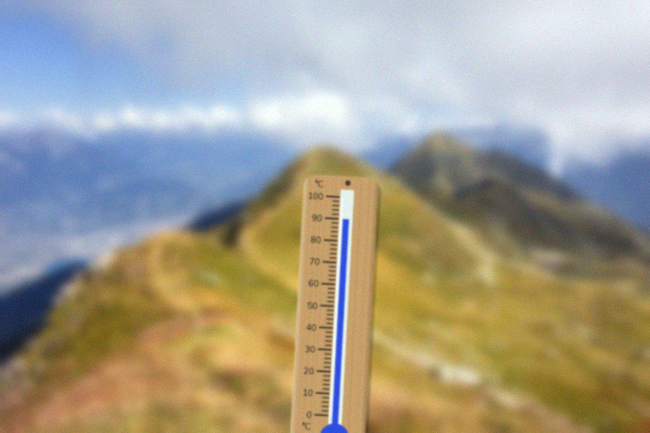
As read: 90
